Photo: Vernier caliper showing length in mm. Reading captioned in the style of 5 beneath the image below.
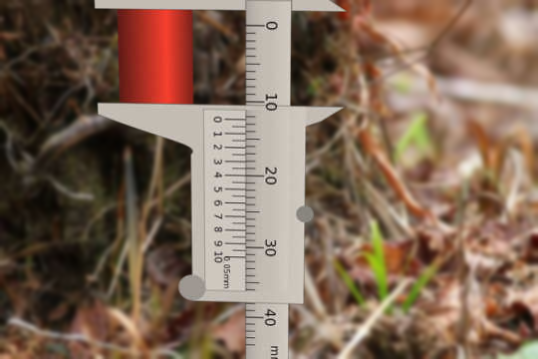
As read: 12.4
